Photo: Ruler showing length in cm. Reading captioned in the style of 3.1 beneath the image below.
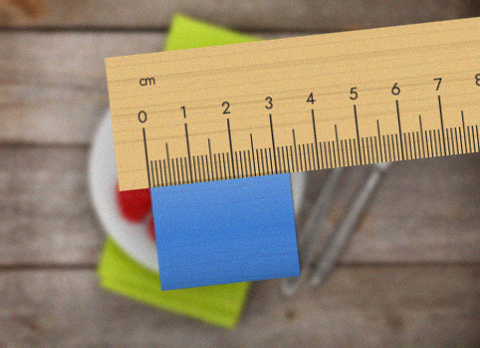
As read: 3.3
